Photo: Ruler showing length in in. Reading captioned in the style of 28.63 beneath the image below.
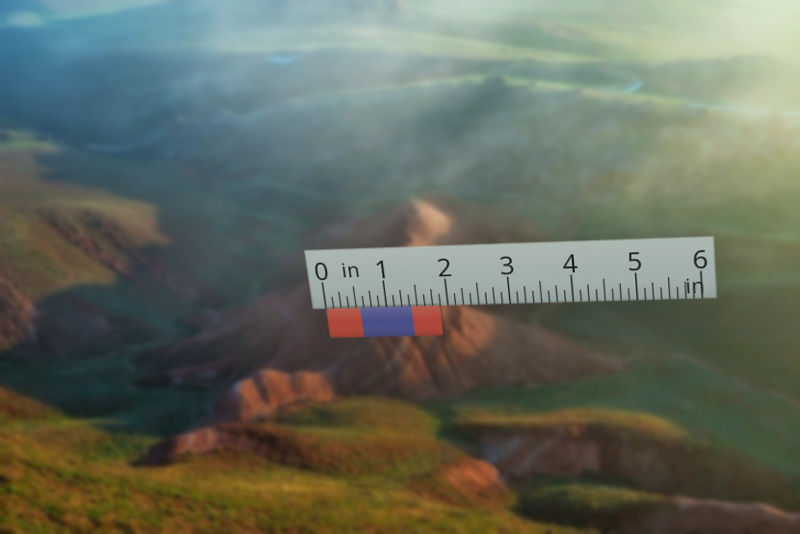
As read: 1.875
